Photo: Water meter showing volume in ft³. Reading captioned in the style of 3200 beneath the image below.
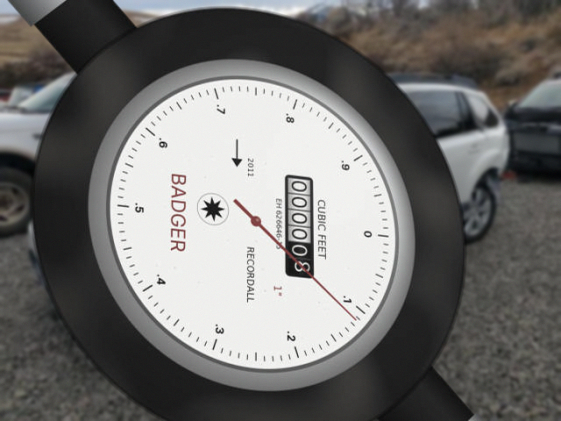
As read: 8.11
